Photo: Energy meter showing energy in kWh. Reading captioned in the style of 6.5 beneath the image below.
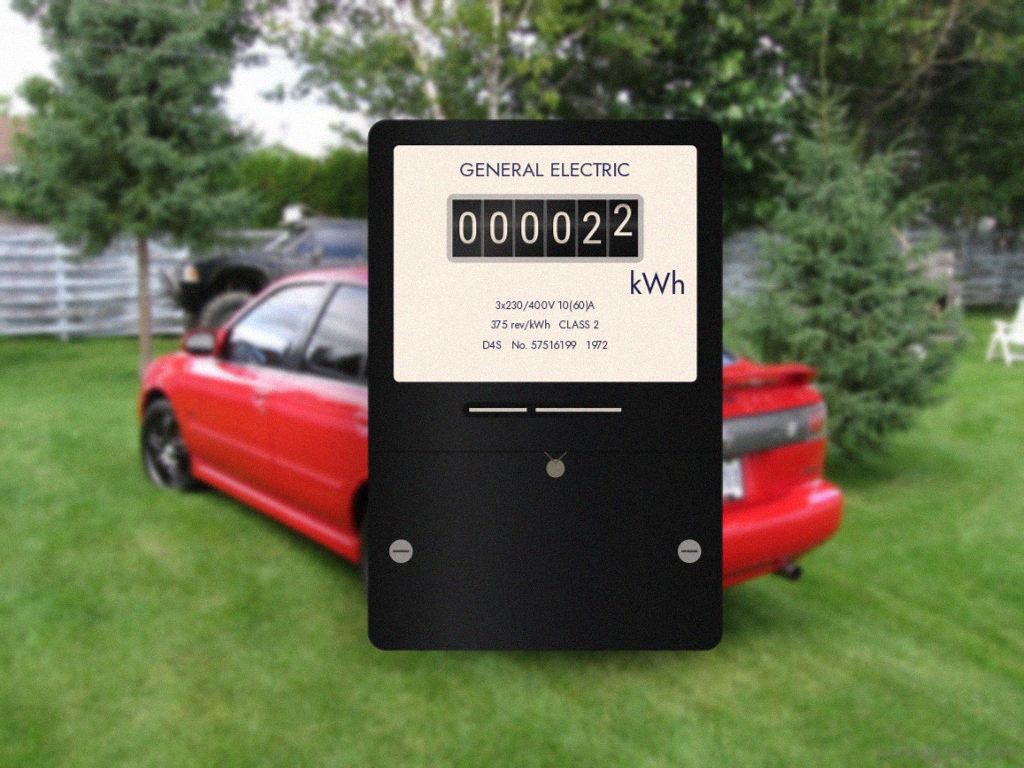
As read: 22
